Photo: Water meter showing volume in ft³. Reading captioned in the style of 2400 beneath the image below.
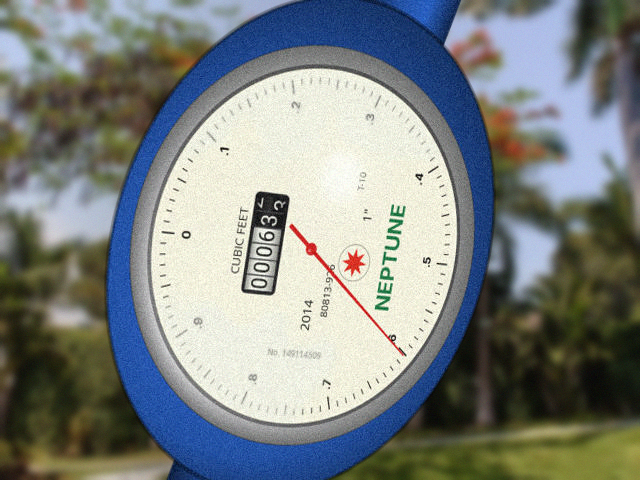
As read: 632.60
